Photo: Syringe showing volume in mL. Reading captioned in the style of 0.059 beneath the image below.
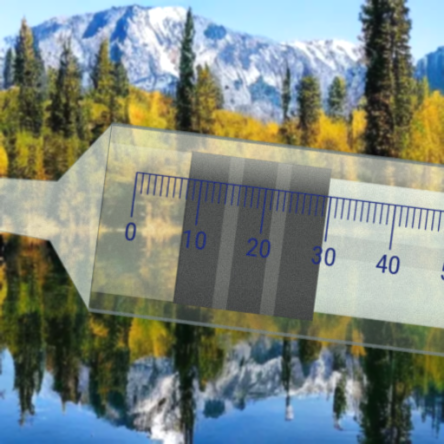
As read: 8
